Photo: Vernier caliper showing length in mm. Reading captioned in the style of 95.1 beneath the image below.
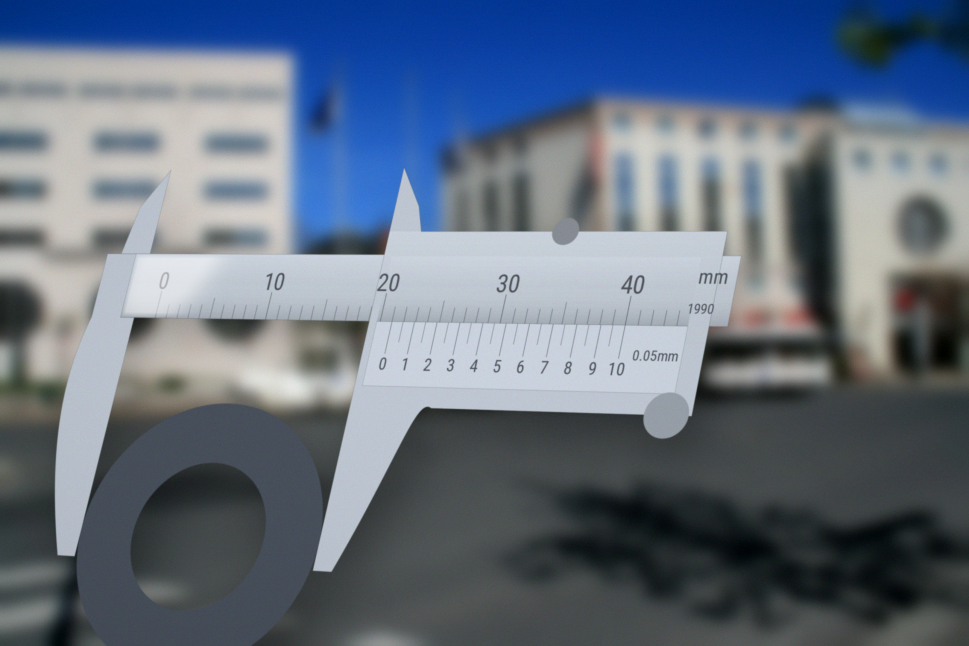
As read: 21.0
